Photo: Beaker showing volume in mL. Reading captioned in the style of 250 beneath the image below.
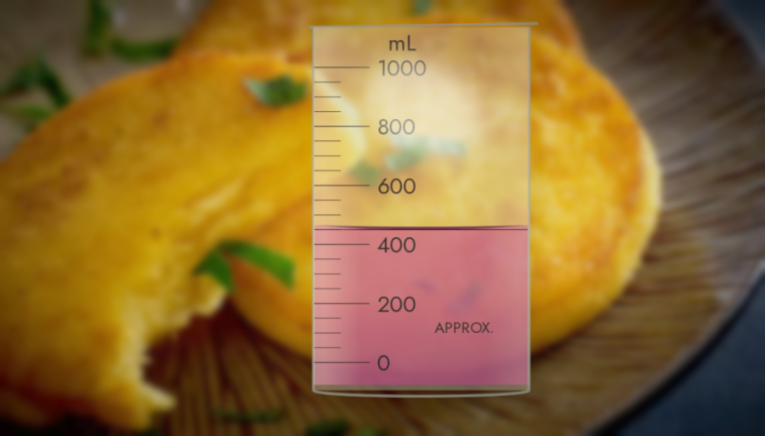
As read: 450
